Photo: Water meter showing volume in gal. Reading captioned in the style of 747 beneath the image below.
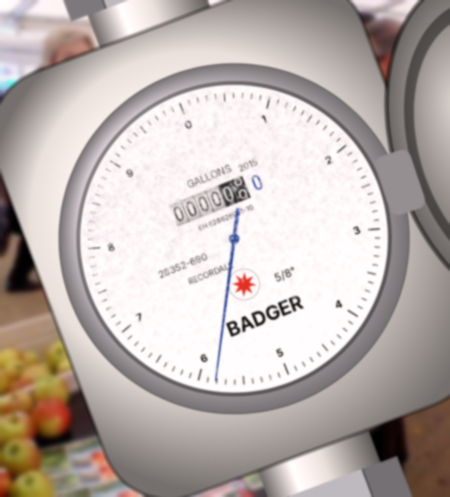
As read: 85.8
